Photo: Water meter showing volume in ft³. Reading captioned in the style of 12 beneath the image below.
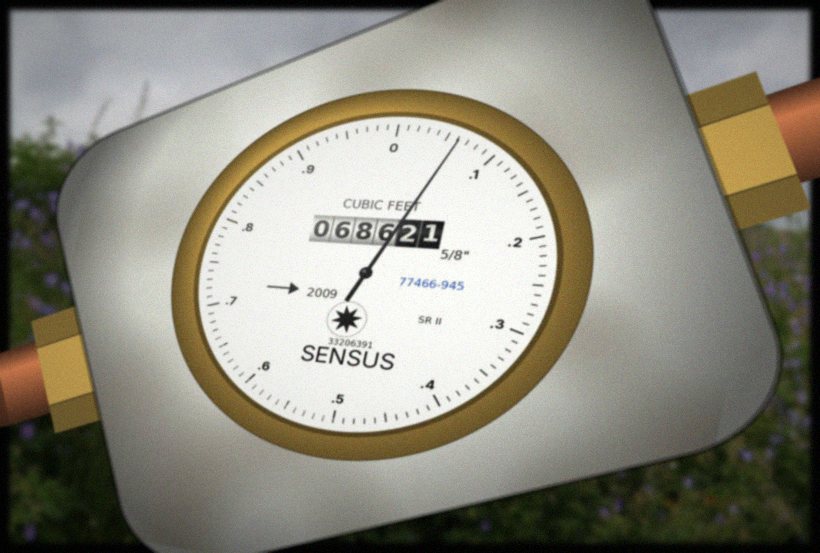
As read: 68621.06
